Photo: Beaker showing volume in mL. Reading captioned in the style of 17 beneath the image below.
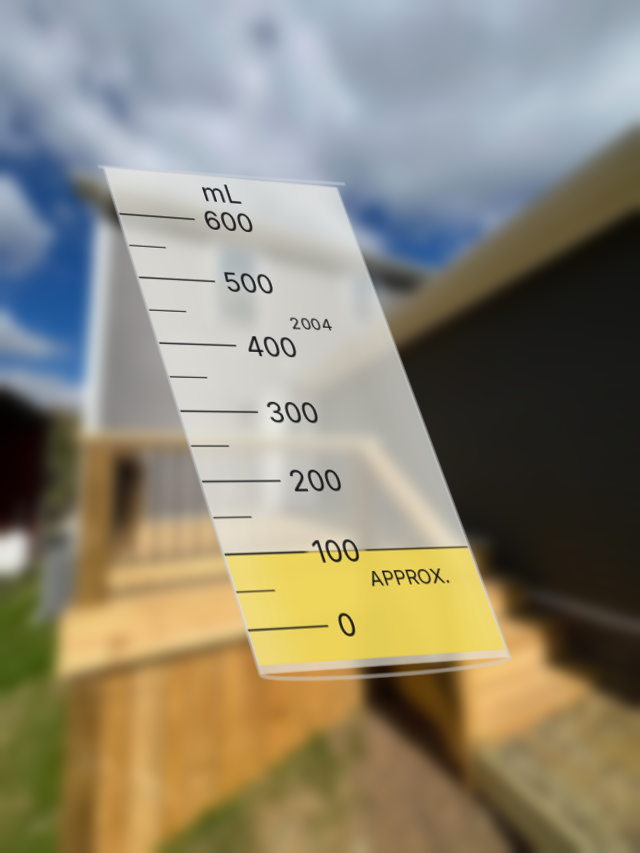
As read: 100
